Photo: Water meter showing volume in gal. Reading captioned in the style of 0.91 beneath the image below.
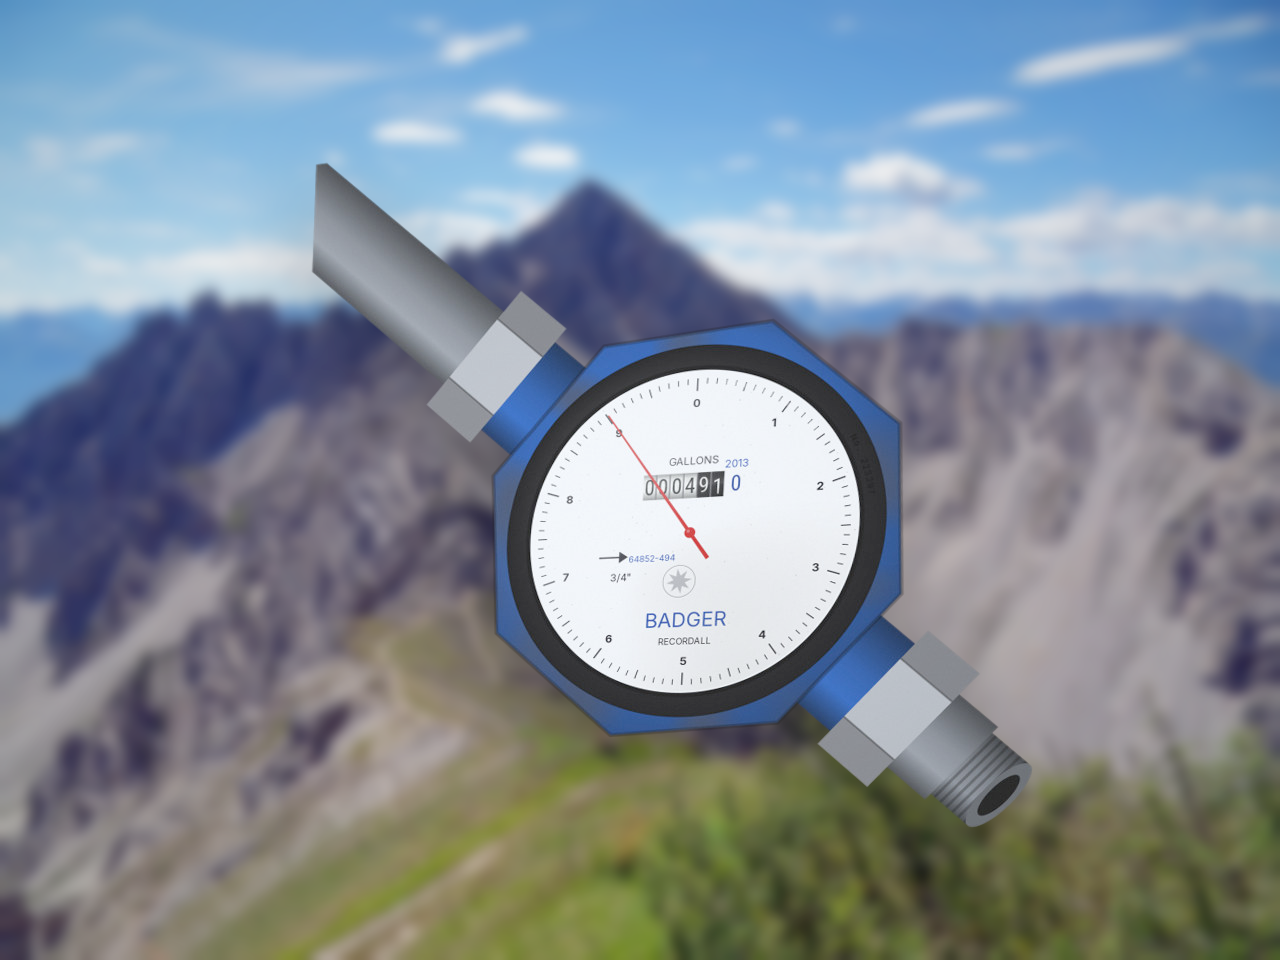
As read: 4909.0
